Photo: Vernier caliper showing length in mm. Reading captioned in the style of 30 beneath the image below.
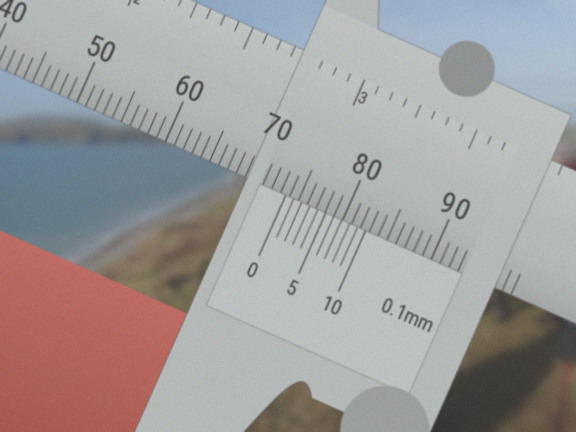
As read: 73.6
